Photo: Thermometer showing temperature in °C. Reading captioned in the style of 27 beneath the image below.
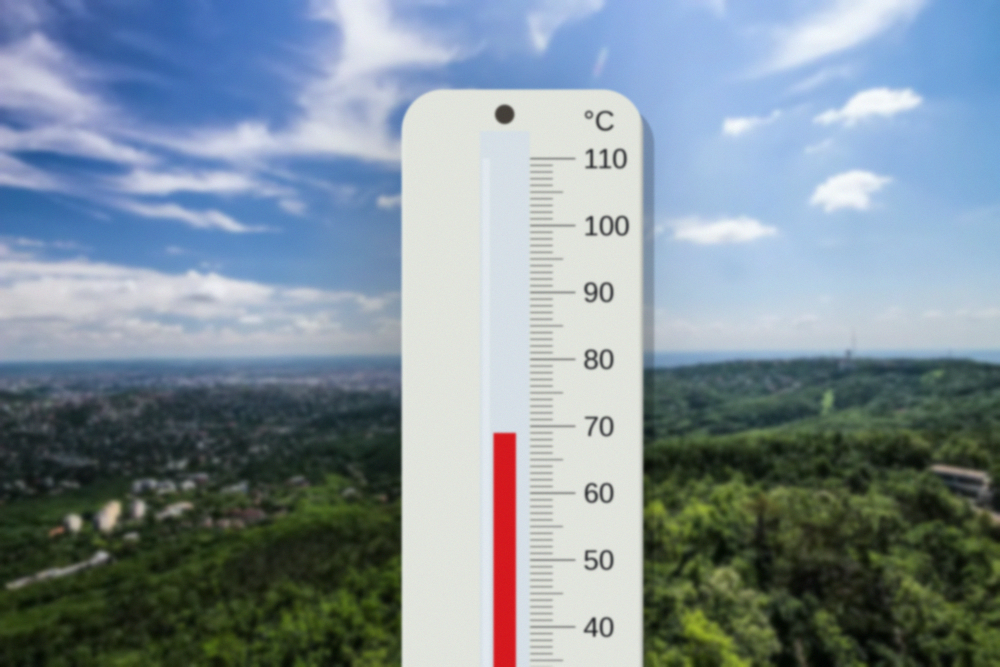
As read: 69
